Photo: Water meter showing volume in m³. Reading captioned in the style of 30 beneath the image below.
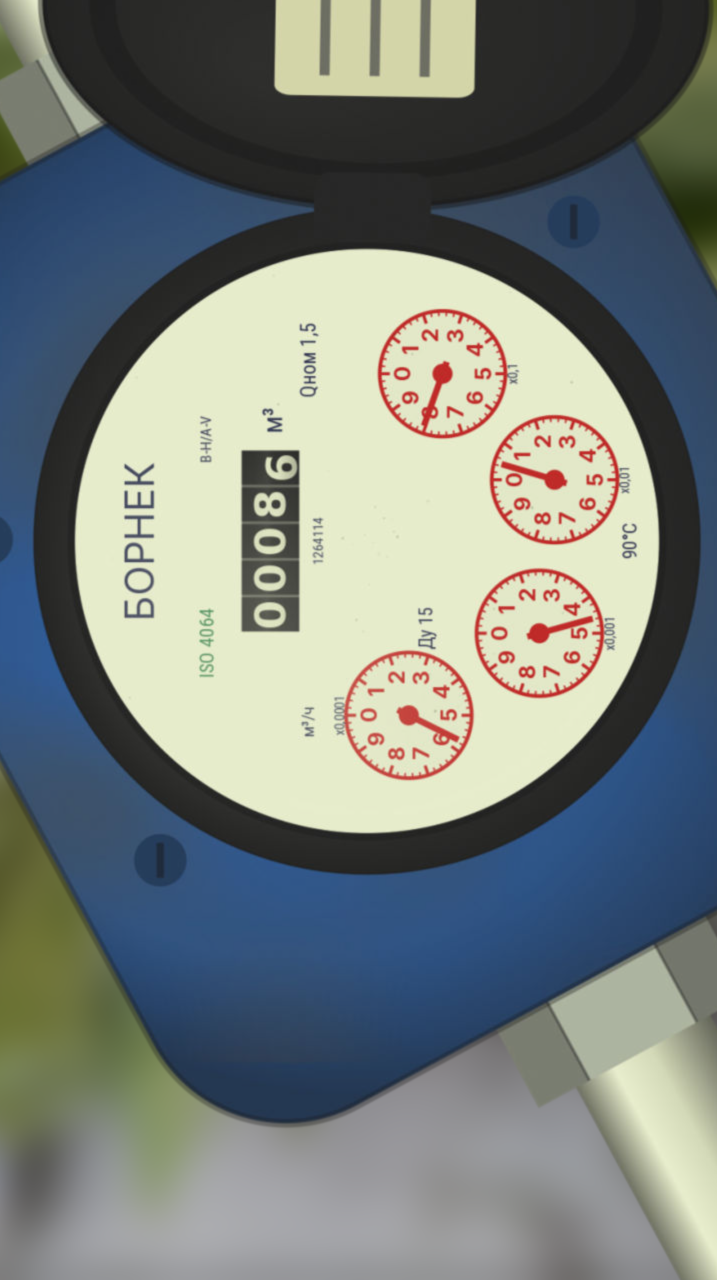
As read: 85.8045
